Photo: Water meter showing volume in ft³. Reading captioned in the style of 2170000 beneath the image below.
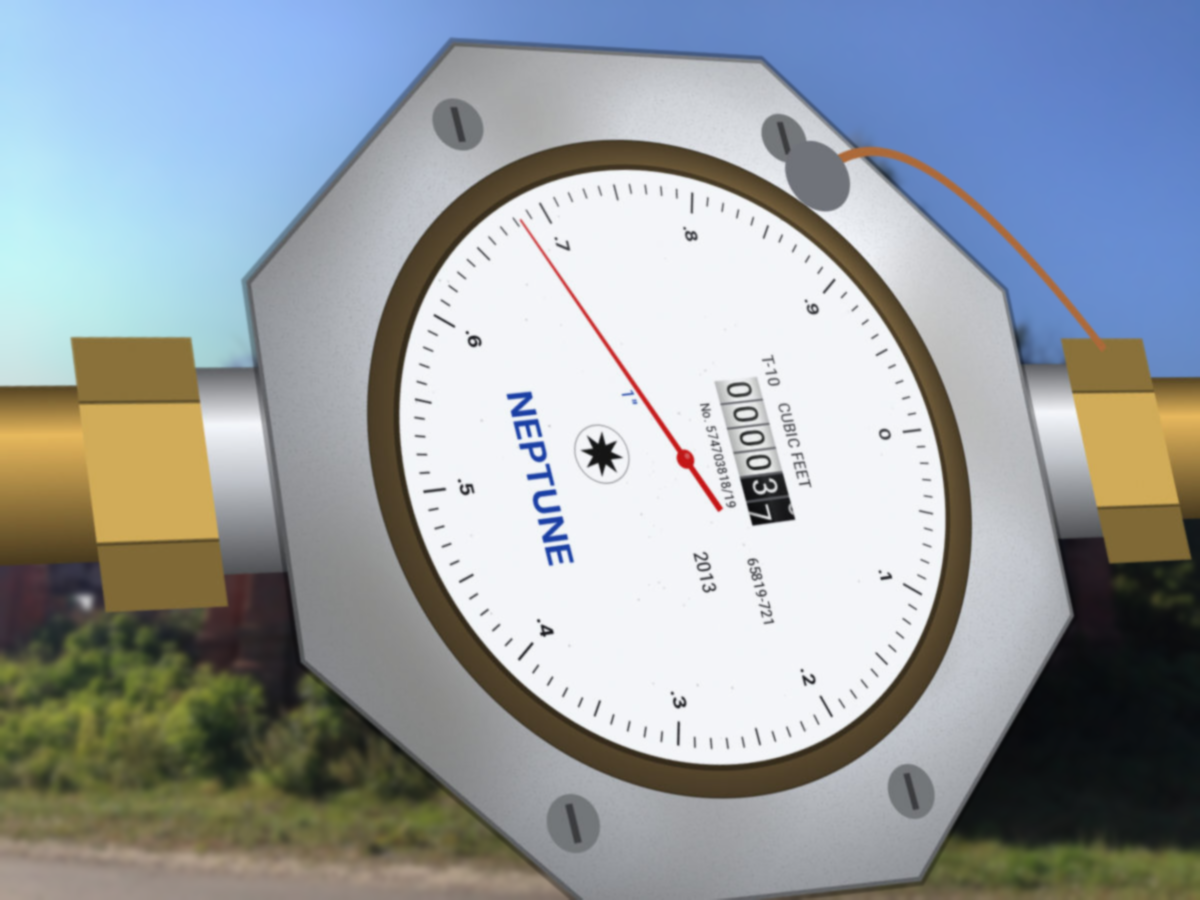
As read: 36.68
